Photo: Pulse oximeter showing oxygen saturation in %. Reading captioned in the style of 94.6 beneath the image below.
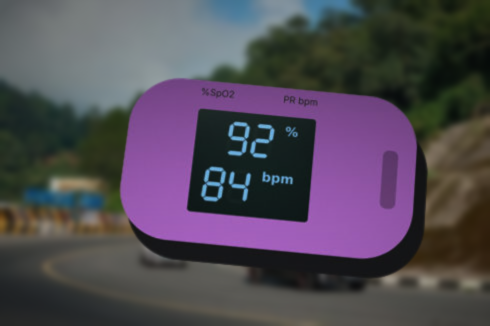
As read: 92
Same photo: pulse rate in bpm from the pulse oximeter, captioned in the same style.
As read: 84
